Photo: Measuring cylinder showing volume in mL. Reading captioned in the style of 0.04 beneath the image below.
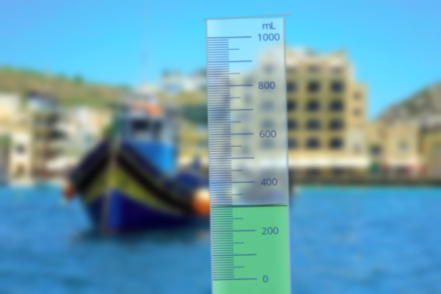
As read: 300
